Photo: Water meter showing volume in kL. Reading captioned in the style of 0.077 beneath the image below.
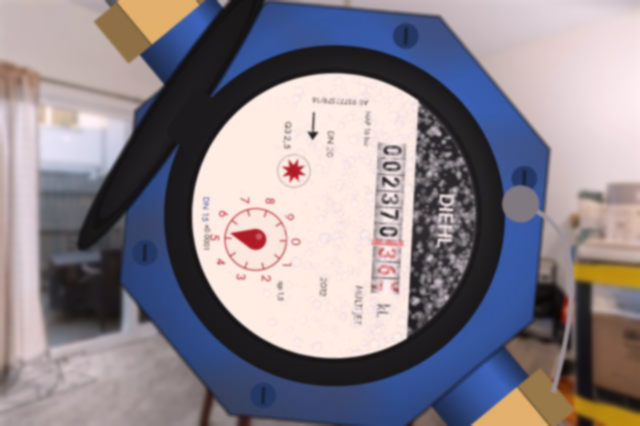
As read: 2370.3665
